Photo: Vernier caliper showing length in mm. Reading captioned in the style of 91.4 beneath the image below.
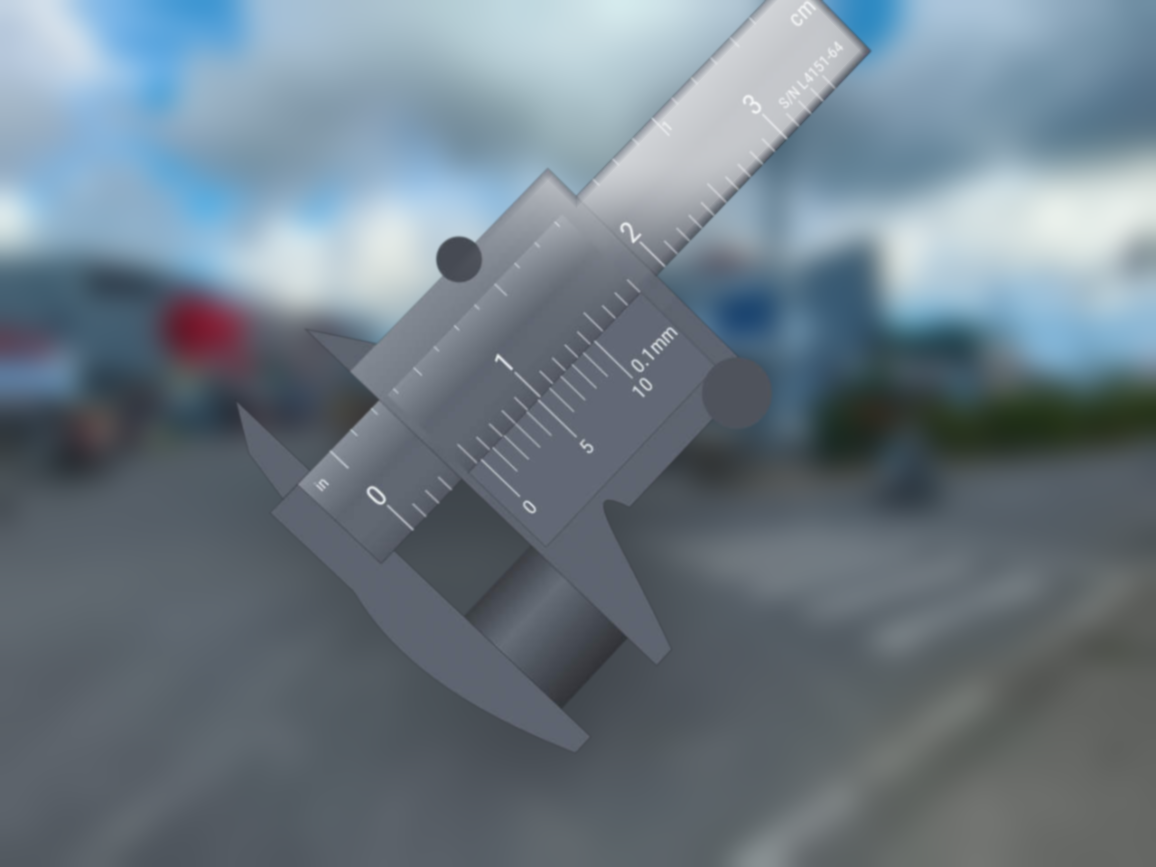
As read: 5.3
